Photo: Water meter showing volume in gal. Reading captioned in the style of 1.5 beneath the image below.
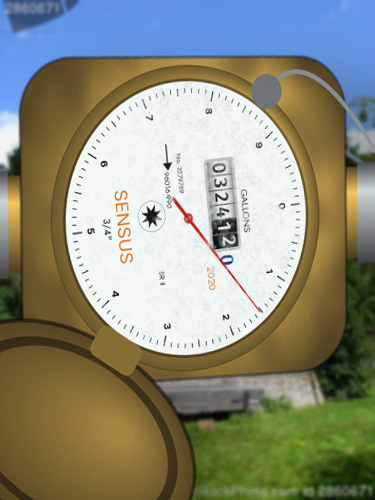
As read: 324121.5
